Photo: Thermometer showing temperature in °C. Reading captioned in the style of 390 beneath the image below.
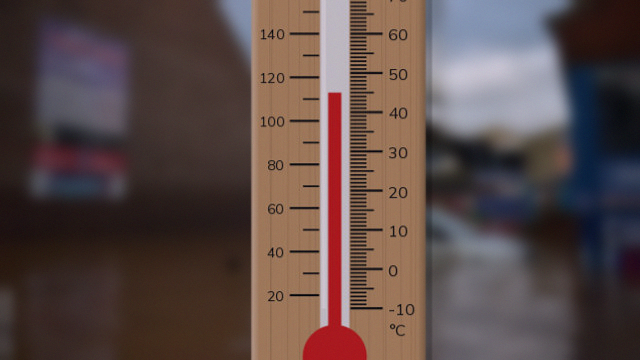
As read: 45
